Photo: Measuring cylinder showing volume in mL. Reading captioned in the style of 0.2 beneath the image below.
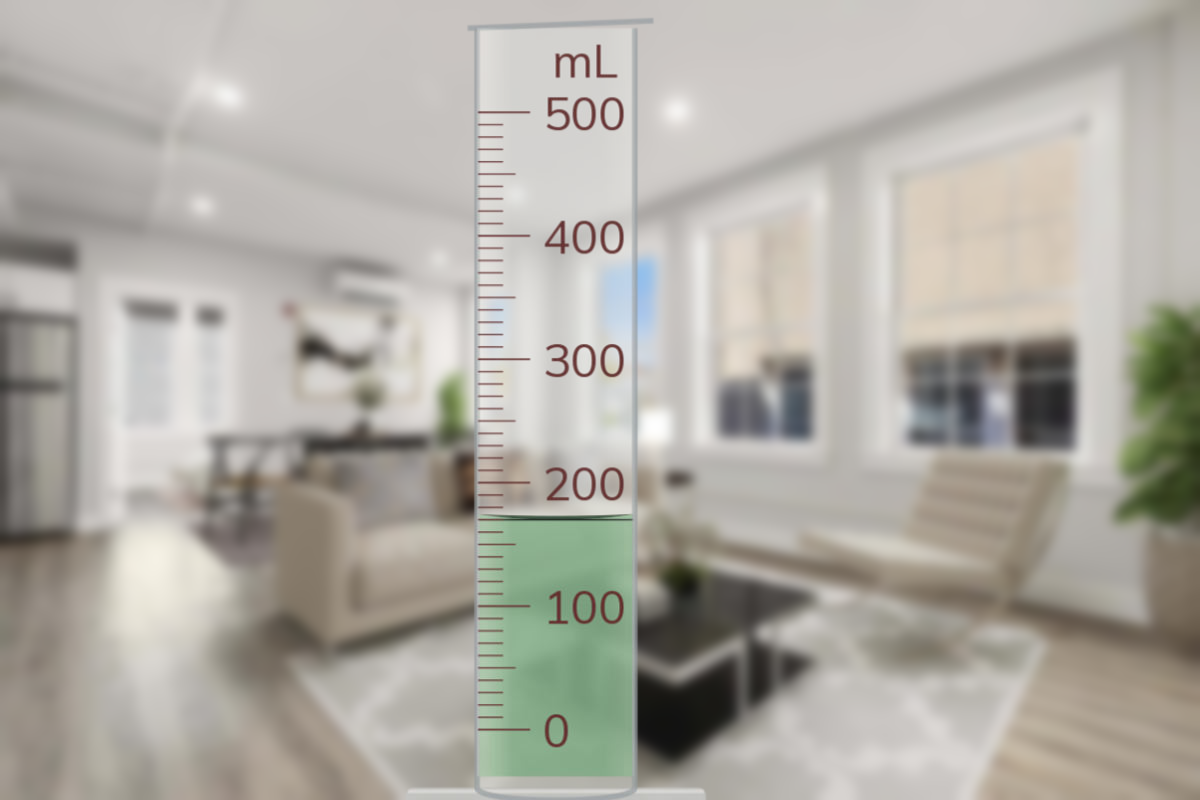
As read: 170
